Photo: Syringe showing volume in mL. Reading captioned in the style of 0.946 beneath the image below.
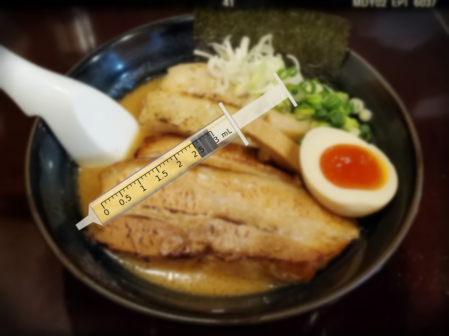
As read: 2.5
